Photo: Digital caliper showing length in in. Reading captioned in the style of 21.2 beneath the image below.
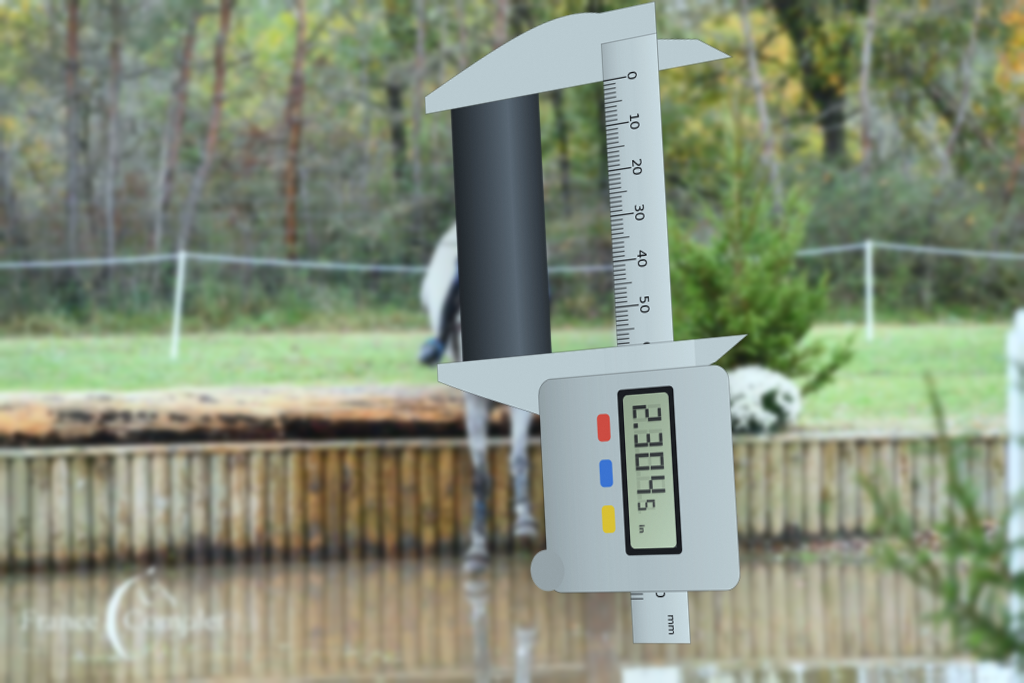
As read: 2.3045
